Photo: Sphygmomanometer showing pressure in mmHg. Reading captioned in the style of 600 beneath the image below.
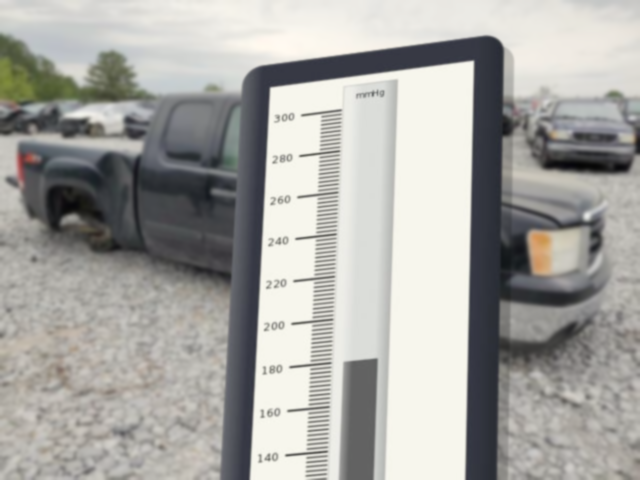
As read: 180
